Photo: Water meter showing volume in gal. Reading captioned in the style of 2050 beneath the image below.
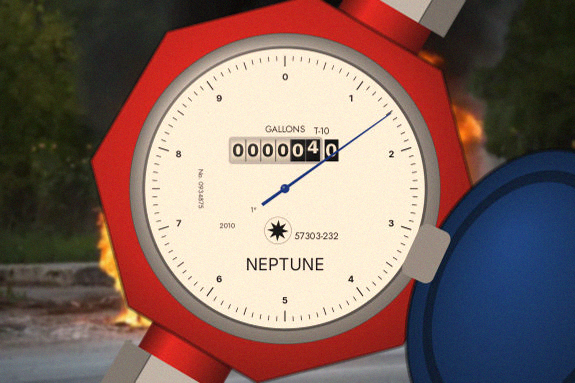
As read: 41.5
